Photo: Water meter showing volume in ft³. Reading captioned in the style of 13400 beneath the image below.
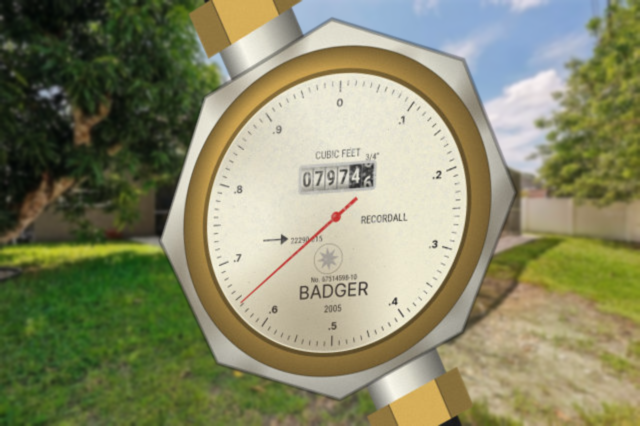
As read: 79745.64
